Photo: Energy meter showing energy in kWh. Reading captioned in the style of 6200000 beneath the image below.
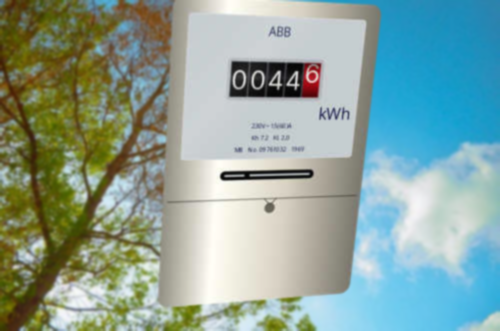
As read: 44.6
